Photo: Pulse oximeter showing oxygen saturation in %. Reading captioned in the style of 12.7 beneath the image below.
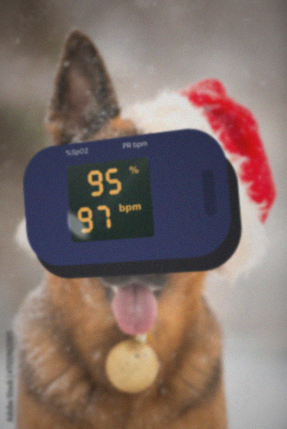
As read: 95
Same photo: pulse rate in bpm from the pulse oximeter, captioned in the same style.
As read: 97
